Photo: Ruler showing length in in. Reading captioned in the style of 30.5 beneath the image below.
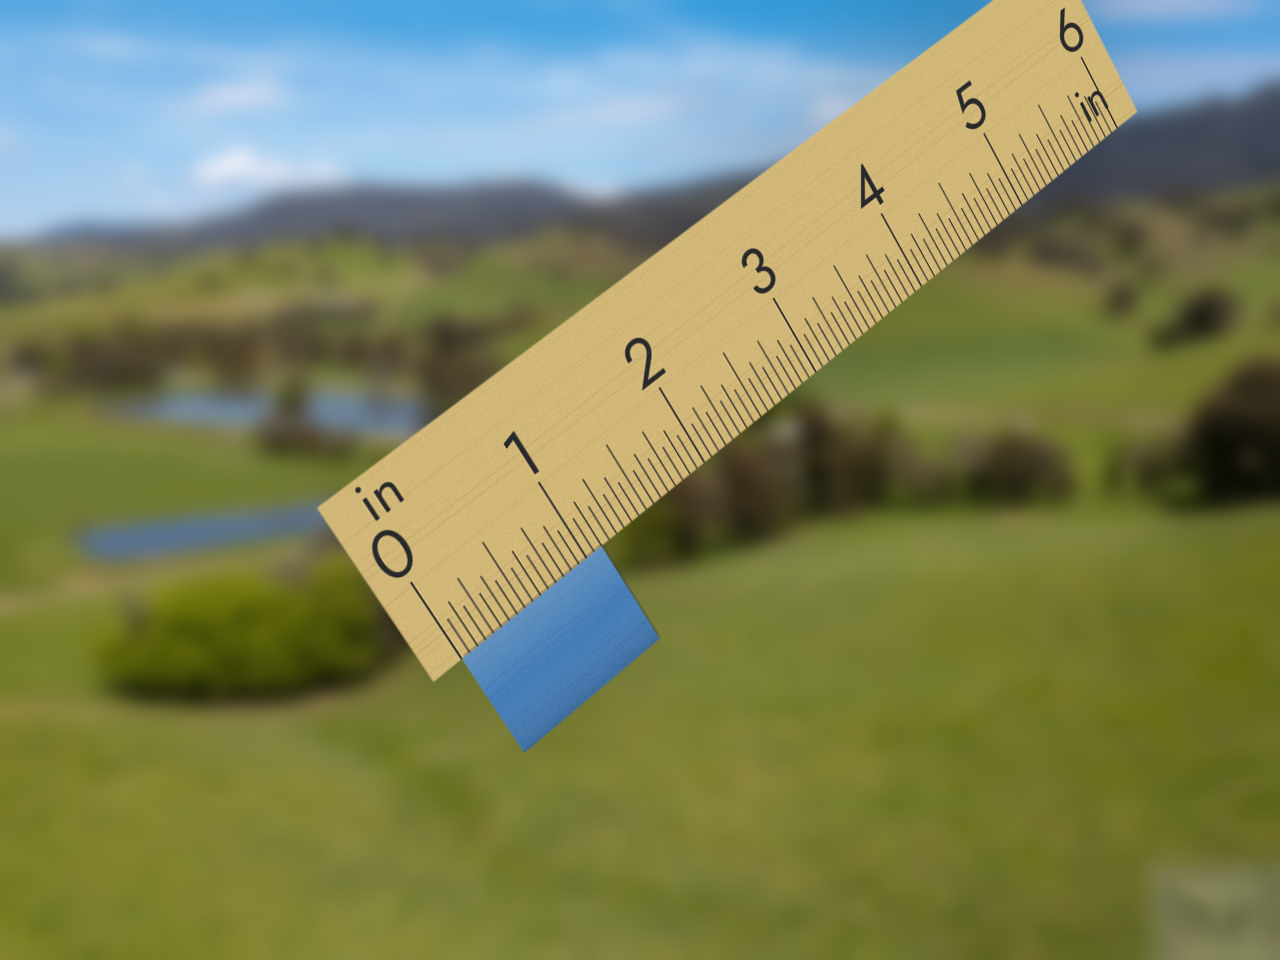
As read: 1.125
